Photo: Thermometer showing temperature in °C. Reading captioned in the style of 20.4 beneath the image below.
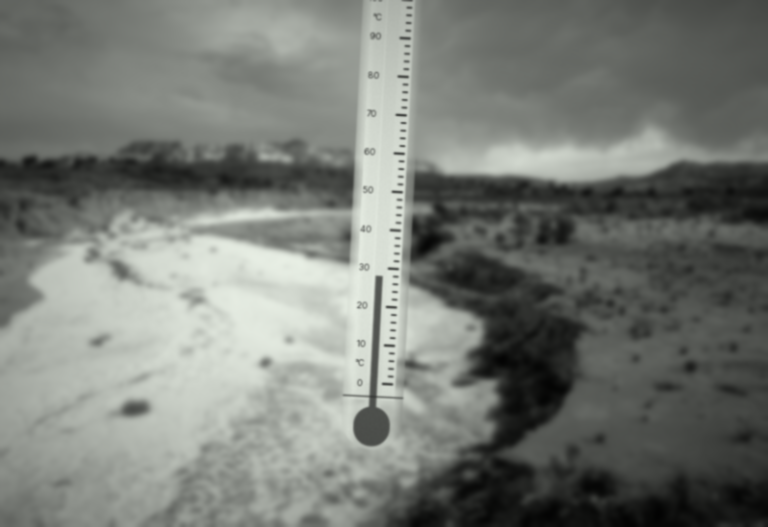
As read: 28
